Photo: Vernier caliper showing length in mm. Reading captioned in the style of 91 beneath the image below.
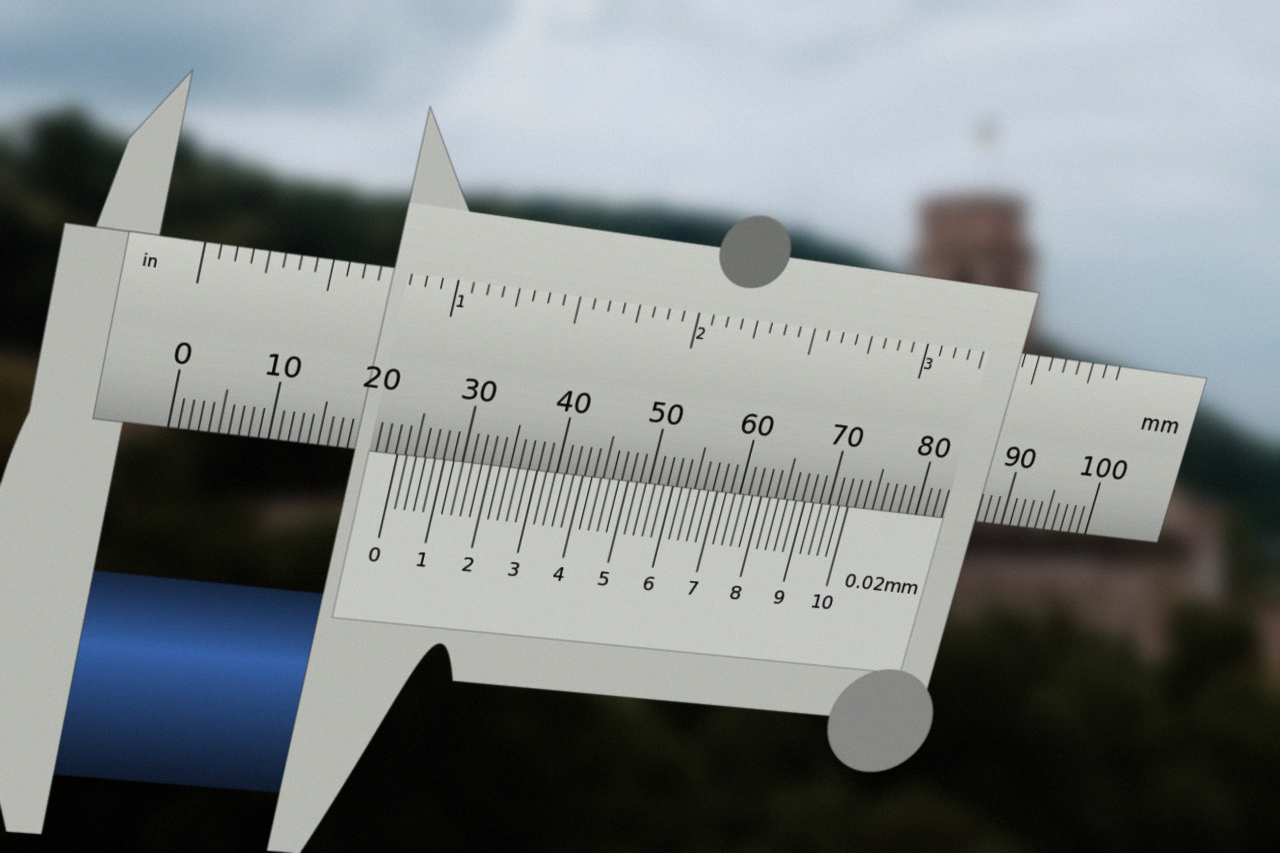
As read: 23.2
